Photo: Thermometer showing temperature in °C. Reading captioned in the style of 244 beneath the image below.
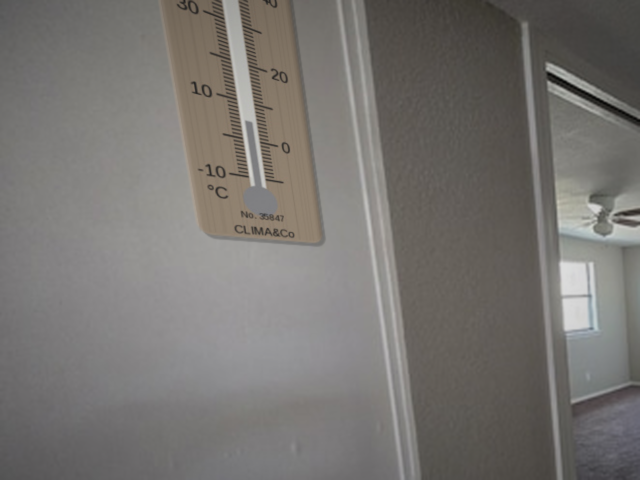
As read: 5
